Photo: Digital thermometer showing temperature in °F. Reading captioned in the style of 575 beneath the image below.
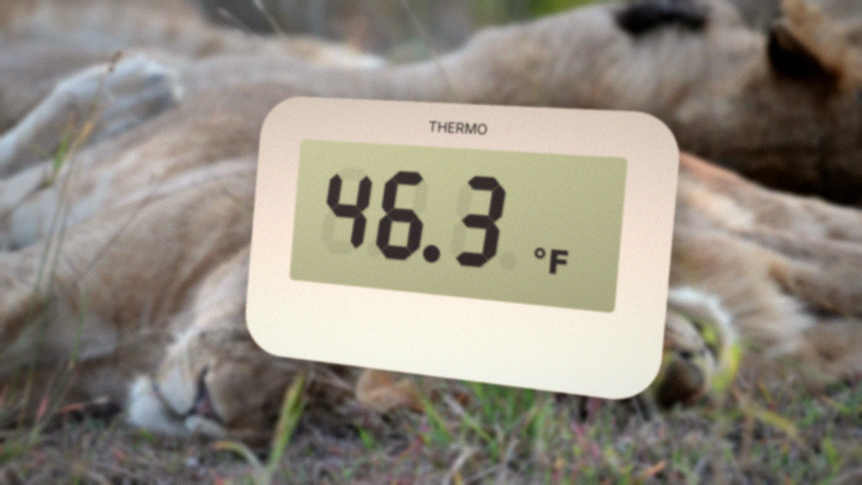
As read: 46.3
